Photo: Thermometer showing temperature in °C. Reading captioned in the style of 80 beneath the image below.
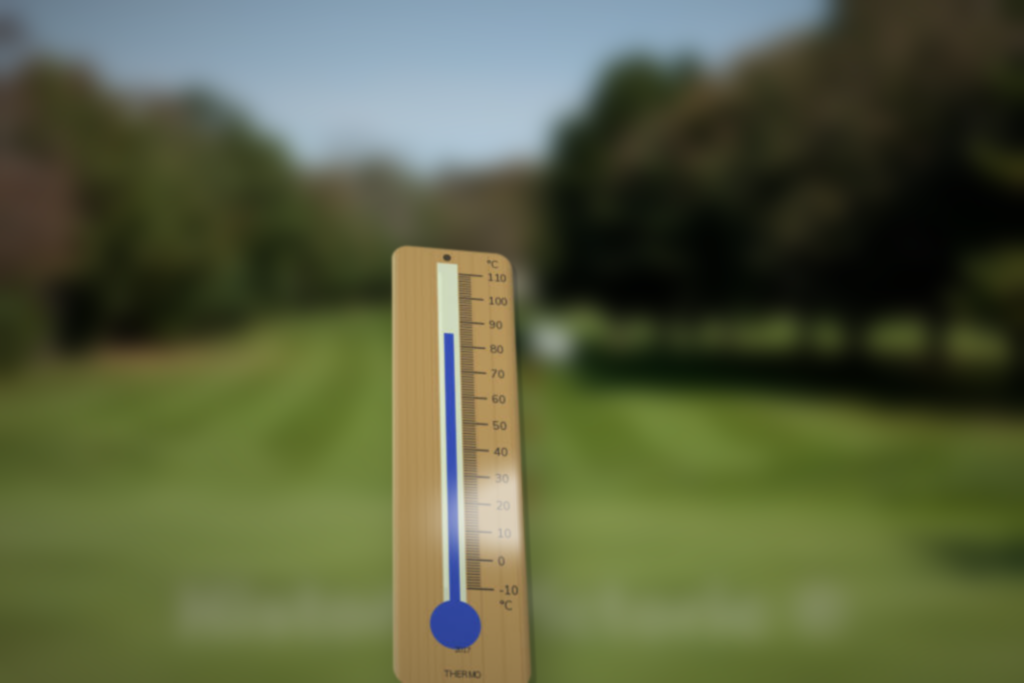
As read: 85
